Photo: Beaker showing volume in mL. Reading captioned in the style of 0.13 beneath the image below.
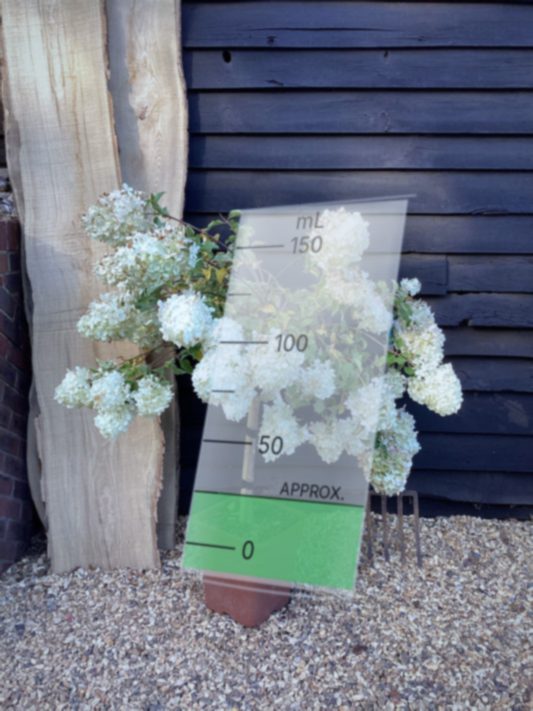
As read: 25
